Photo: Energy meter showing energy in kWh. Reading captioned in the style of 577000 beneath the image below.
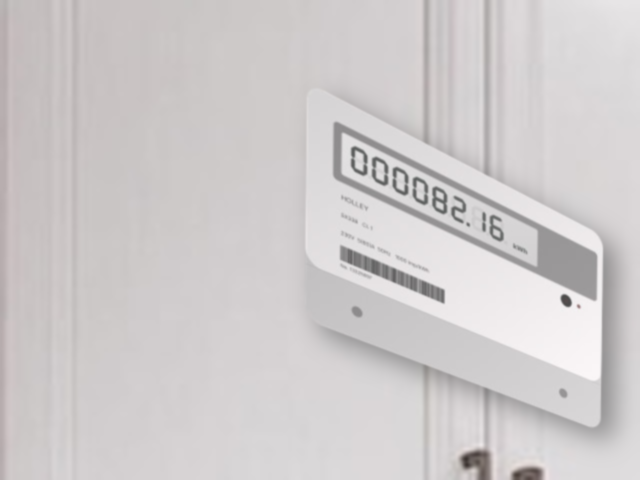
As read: 82.16
